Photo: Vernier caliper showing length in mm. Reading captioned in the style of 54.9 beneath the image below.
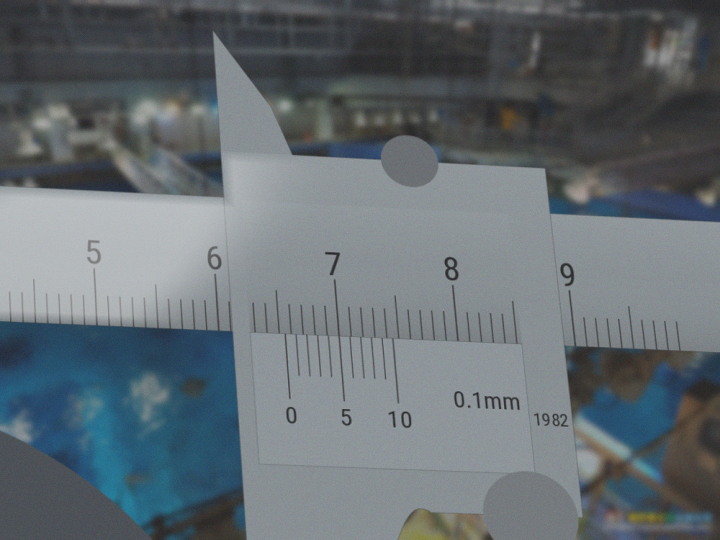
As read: 65.5
